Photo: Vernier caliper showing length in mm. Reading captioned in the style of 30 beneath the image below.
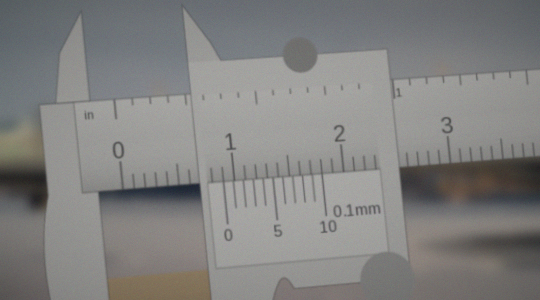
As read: 9.0
